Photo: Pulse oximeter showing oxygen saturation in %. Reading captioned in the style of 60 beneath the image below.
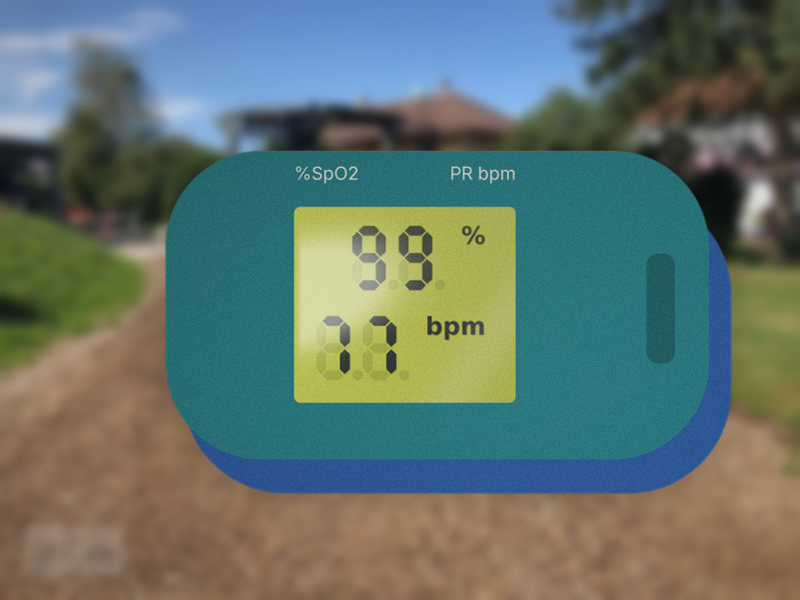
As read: 99
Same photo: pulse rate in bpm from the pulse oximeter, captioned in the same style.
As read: 77
